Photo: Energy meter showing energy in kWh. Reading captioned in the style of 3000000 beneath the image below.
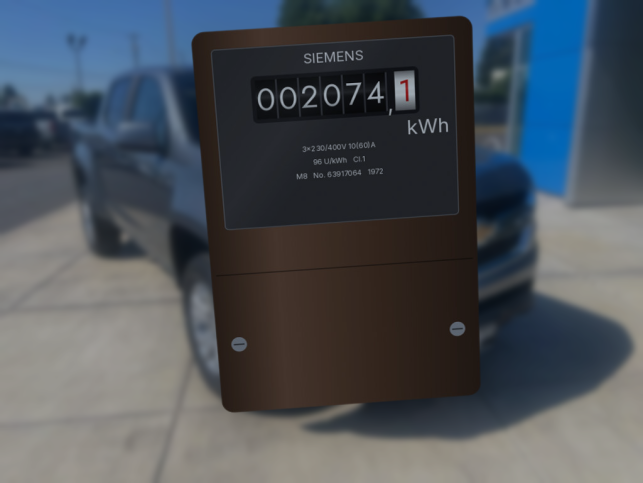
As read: 2074.1
